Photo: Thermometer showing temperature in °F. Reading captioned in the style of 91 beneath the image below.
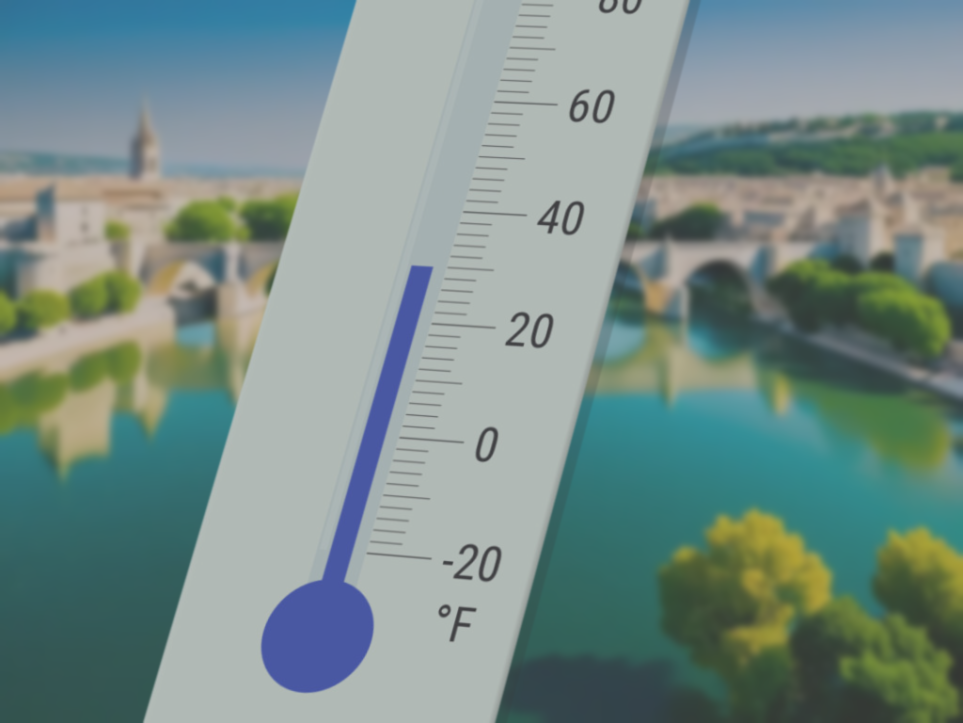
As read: 30
